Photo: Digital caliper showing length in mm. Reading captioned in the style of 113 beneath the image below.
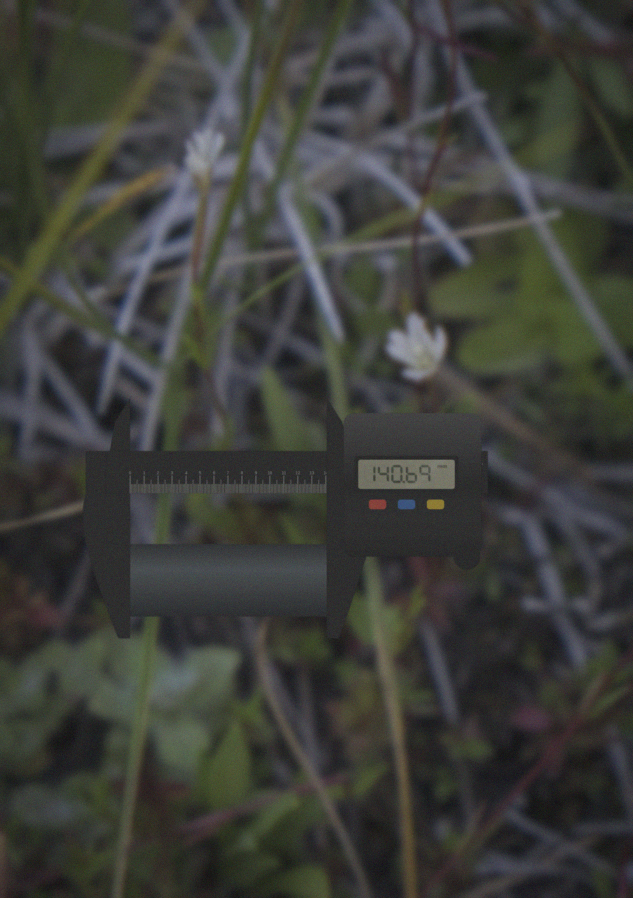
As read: 140.69
